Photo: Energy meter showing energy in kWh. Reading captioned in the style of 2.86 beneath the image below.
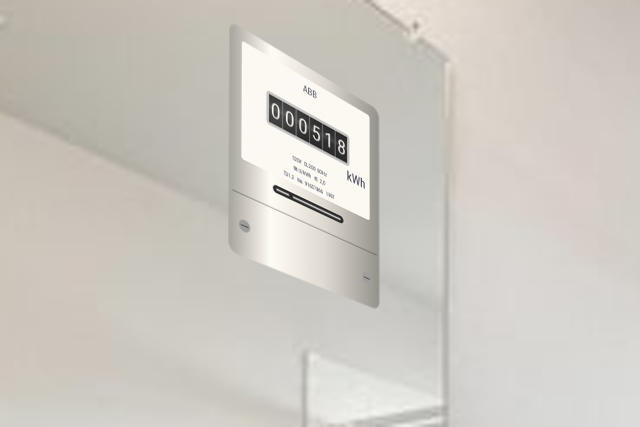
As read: 518
